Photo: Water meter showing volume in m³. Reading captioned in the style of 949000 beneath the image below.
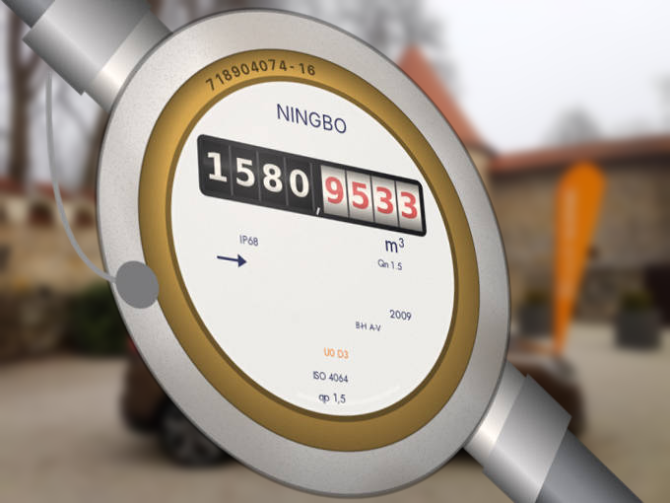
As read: 1580.9533
